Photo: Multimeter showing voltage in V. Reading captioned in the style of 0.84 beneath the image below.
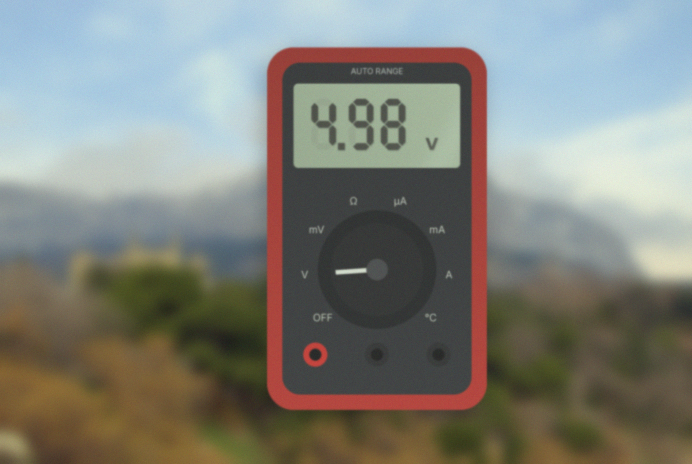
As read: 4.98
